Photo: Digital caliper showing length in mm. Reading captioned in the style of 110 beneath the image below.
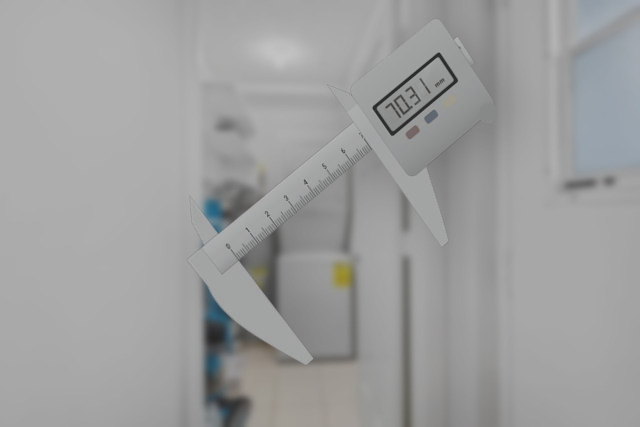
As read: 70.31
